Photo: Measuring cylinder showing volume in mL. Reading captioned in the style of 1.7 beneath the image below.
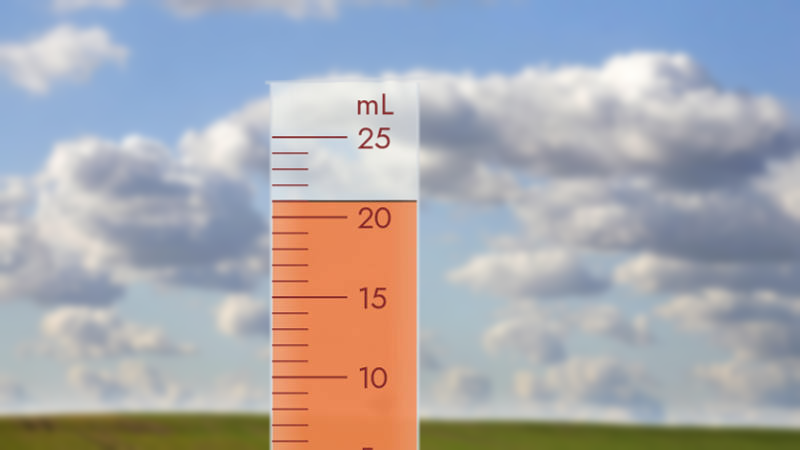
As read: 21
